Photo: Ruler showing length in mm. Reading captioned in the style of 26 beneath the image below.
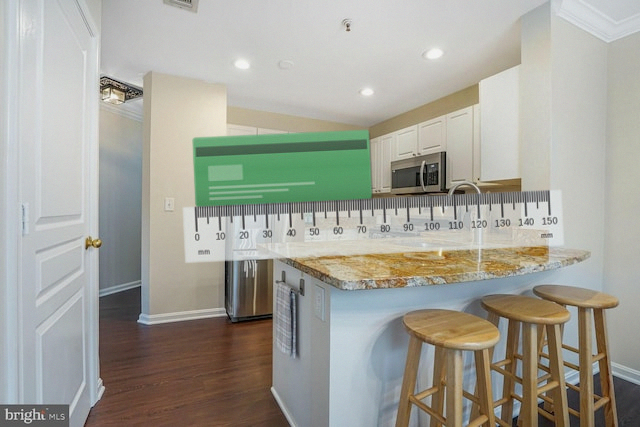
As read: 75
